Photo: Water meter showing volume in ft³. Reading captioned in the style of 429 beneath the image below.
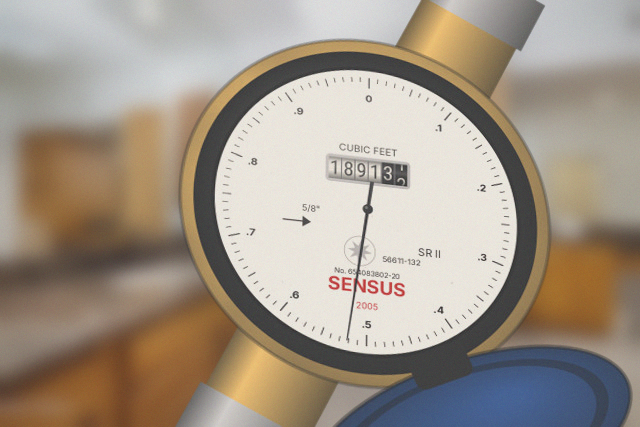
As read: 189131.52
